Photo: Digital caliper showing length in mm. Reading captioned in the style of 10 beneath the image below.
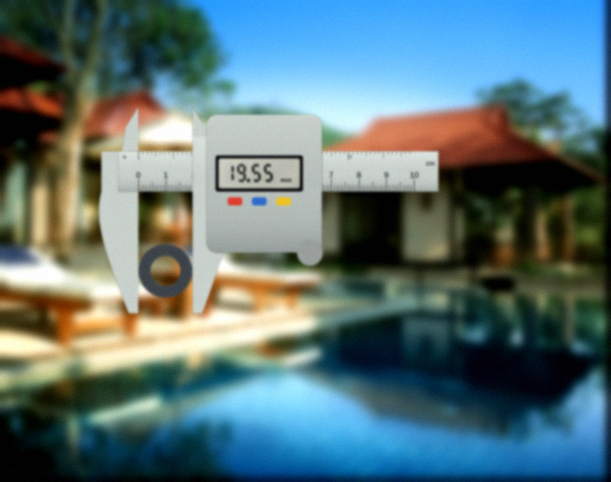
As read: 19.55
